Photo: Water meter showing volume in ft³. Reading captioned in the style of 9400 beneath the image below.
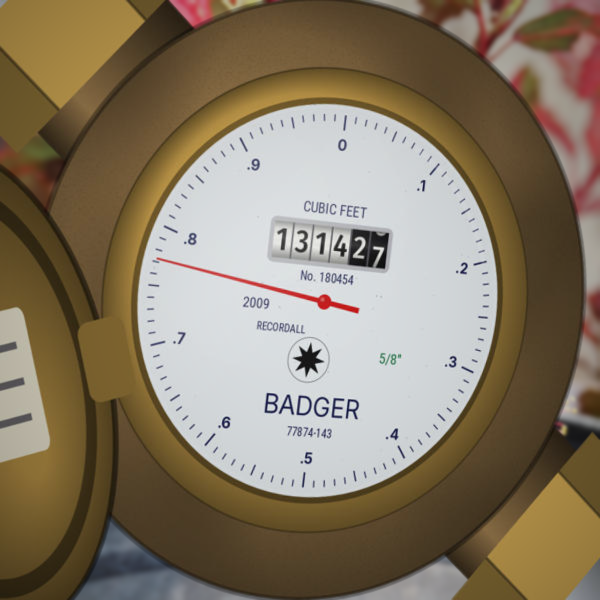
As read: 131426.77
